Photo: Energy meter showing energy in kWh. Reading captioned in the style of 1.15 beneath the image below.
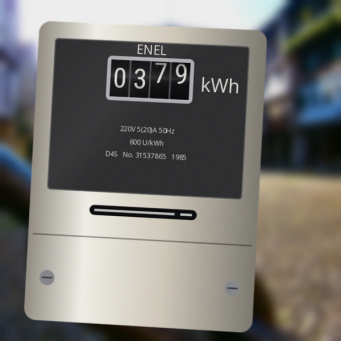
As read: 379
